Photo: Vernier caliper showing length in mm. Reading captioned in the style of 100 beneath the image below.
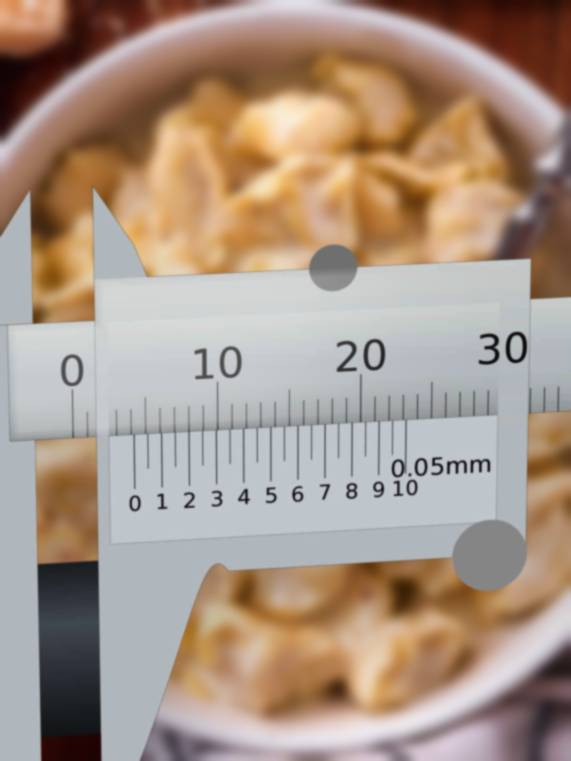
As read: 4.2
